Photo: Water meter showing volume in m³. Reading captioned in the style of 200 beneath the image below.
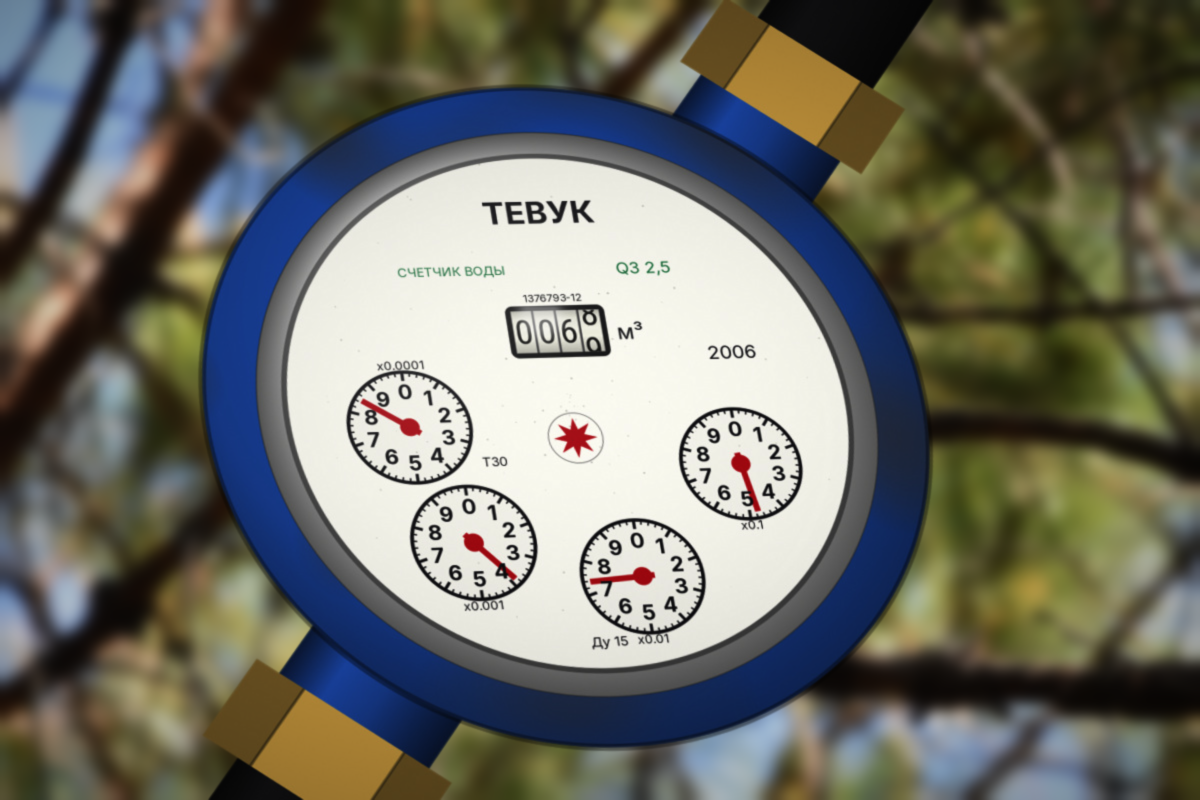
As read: 68.4738
